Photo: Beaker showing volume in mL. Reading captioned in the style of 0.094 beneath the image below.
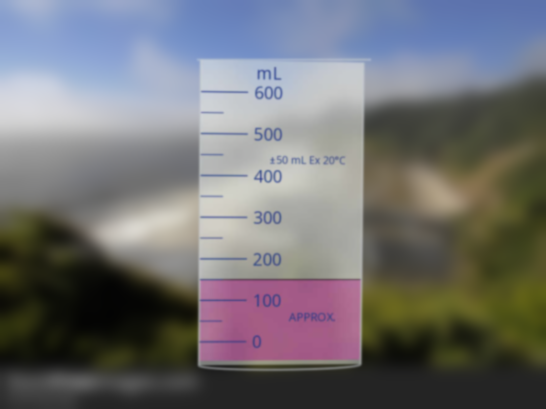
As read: 150
